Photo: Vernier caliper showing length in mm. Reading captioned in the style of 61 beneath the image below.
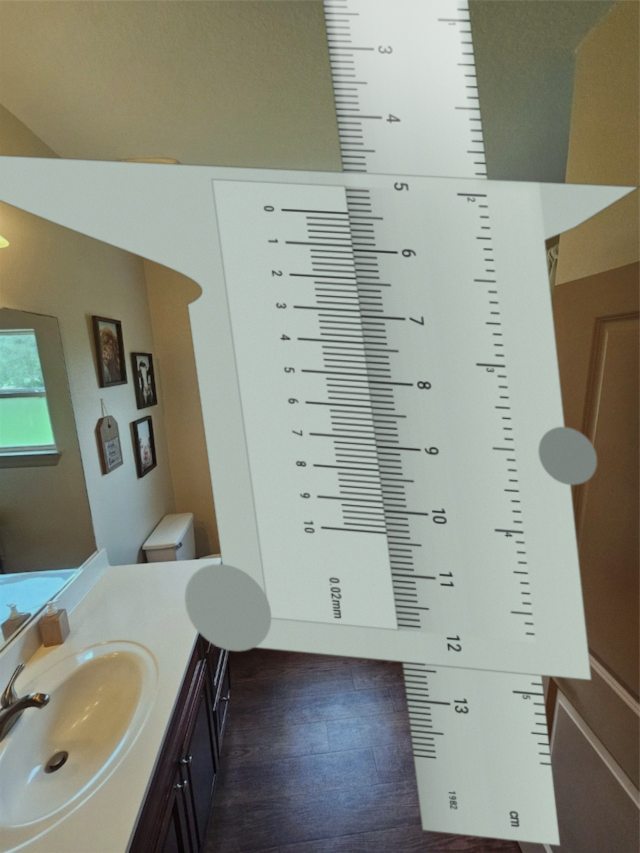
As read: 54.5
